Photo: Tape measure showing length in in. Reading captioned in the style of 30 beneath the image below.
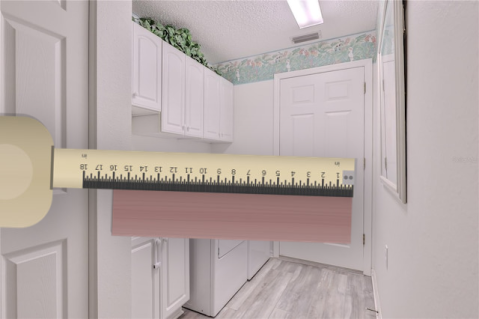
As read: 16
